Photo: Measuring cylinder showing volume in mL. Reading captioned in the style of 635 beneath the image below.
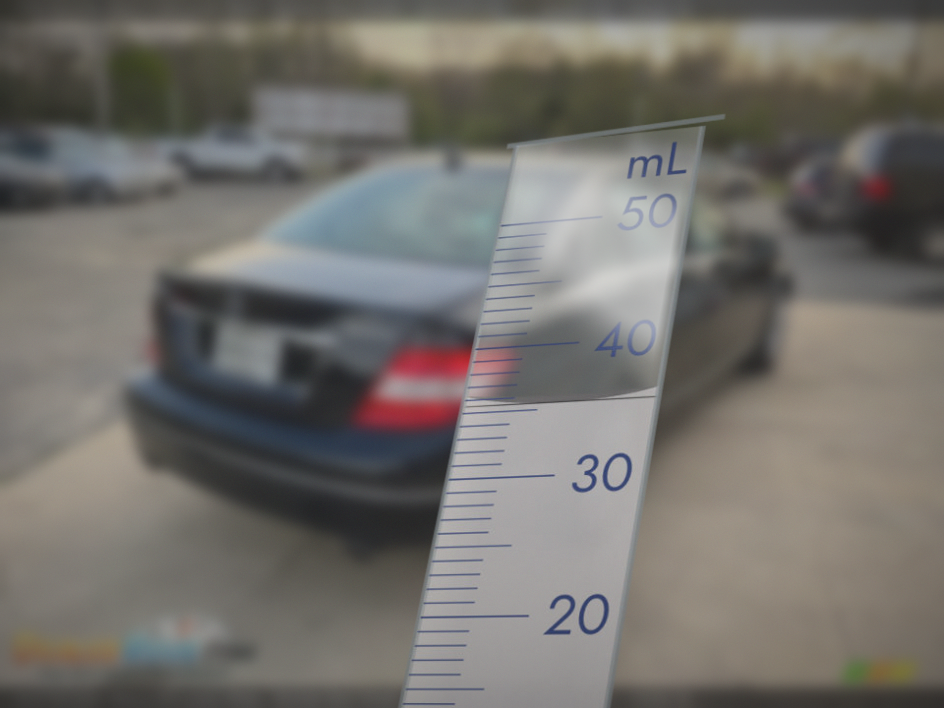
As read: 35.5
